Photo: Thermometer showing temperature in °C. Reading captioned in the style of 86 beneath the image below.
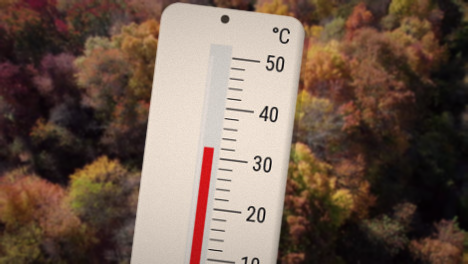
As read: 32
